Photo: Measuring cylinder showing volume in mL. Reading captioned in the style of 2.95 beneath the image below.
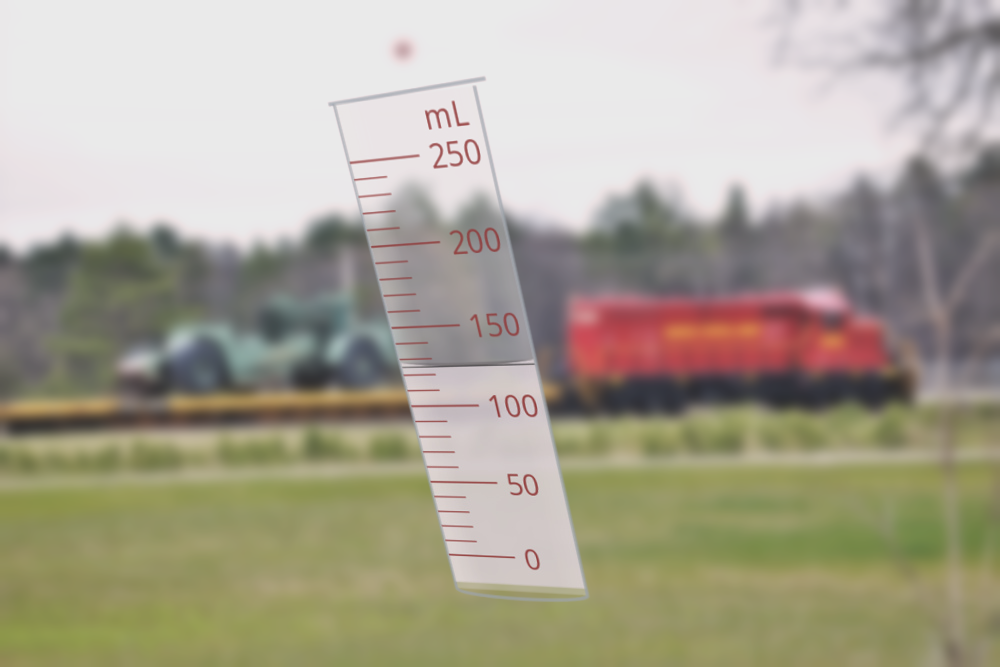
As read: 125
